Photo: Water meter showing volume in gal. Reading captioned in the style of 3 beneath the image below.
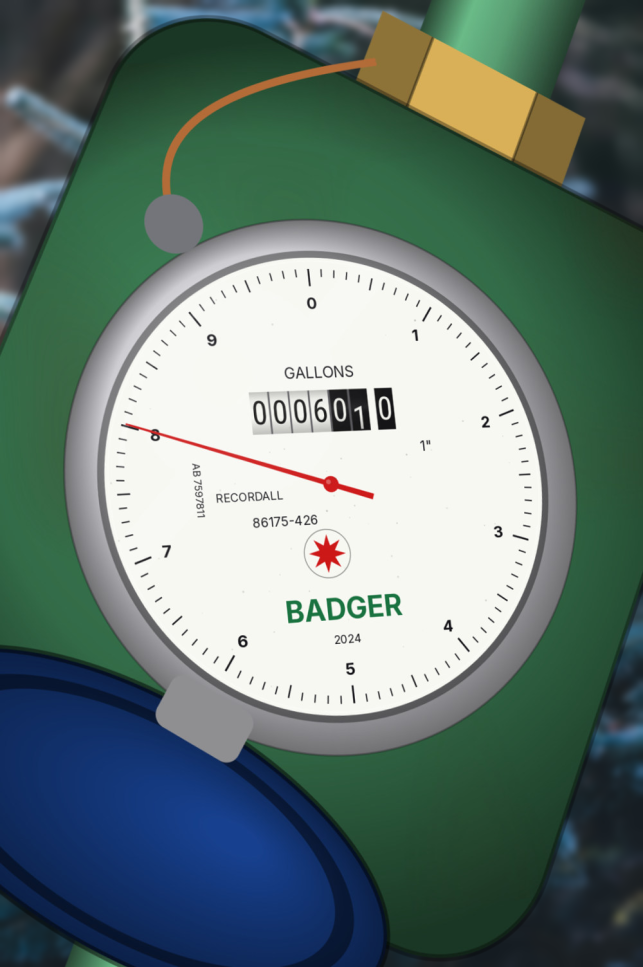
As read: 6008.0
